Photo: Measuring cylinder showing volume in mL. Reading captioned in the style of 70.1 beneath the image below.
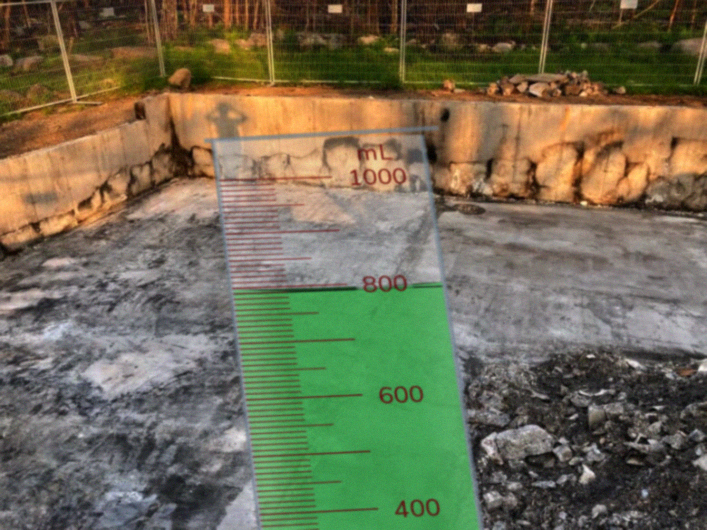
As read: 790
